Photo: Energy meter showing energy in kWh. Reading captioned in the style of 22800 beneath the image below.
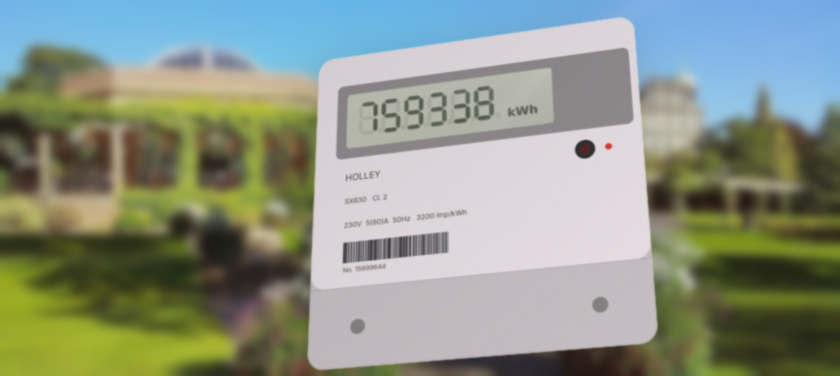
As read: 759338
